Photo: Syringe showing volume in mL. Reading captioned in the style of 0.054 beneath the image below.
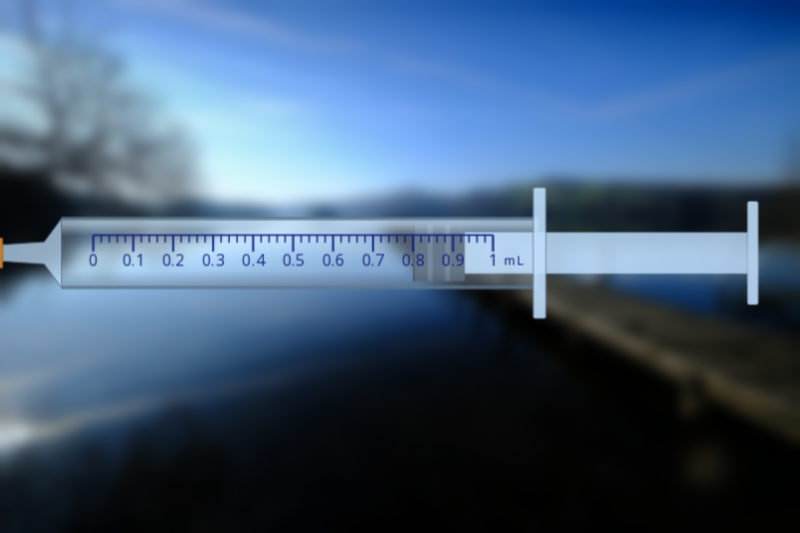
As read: 0.8
